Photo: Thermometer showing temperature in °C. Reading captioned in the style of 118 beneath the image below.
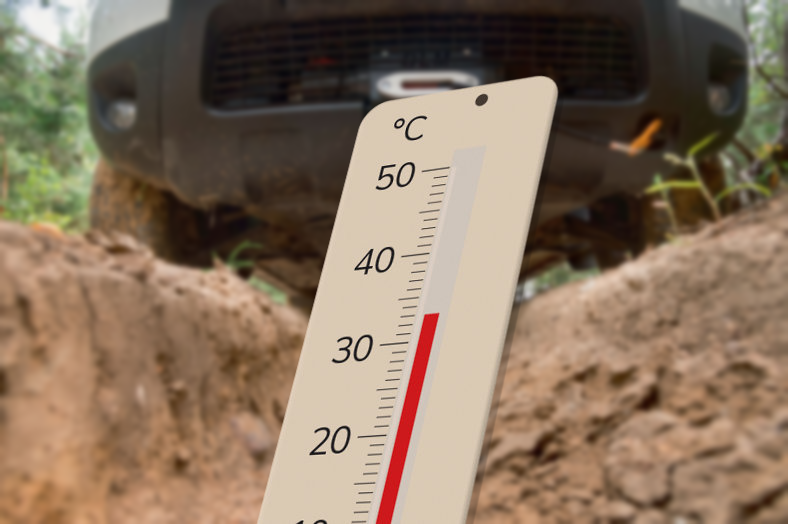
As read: 33
